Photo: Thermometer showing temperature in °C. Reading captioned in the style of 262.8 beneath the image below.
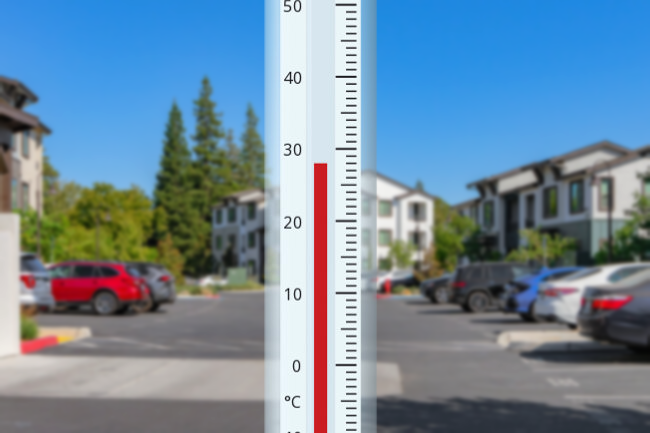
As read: 28
